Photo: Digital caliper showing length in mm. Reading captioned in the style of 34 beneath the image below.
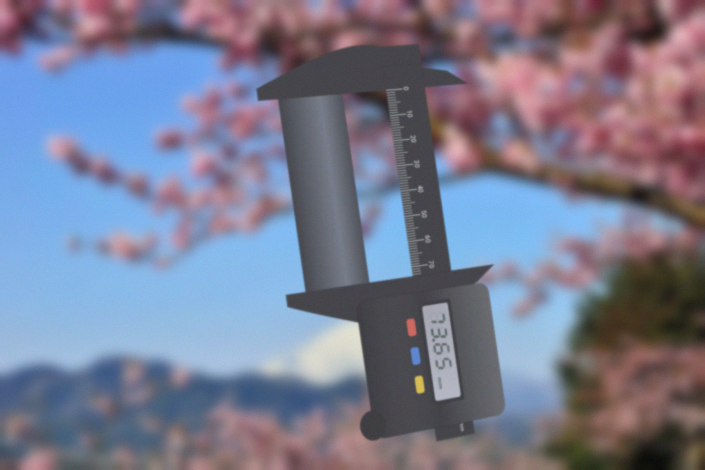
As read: 73.65
